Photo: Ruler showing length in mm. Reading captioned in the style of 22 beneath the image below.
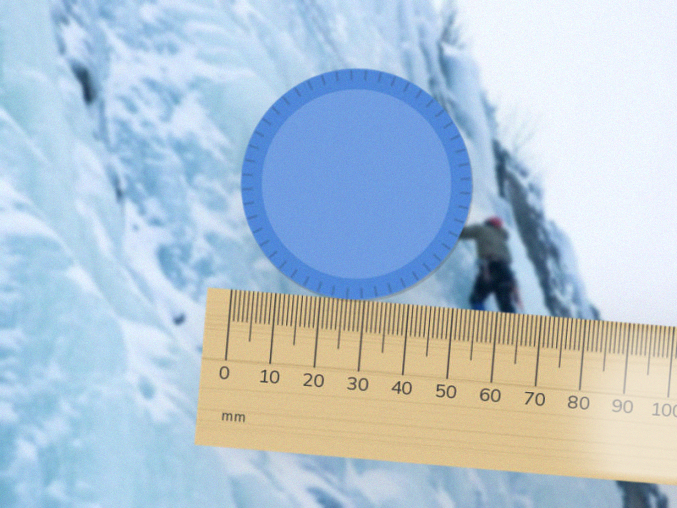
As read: 52
